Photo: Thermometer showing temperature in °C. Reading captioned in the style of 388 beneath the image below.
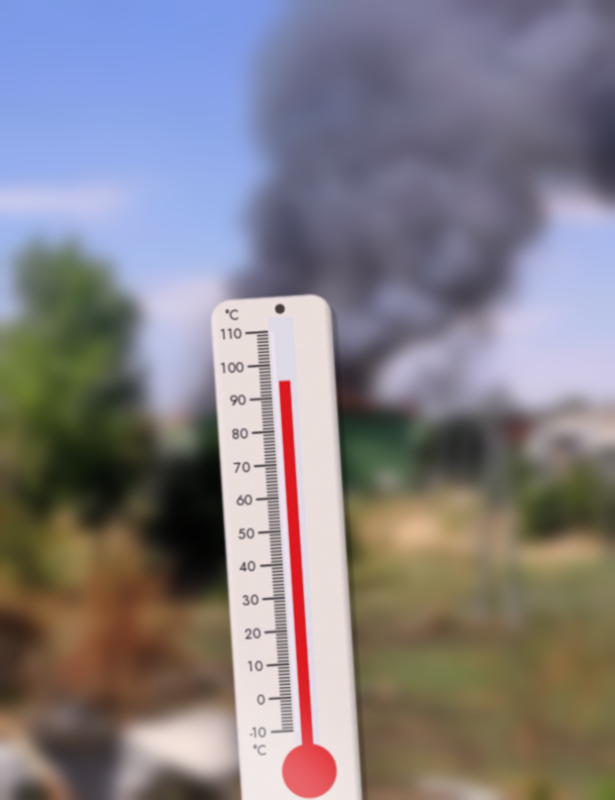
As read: 95
